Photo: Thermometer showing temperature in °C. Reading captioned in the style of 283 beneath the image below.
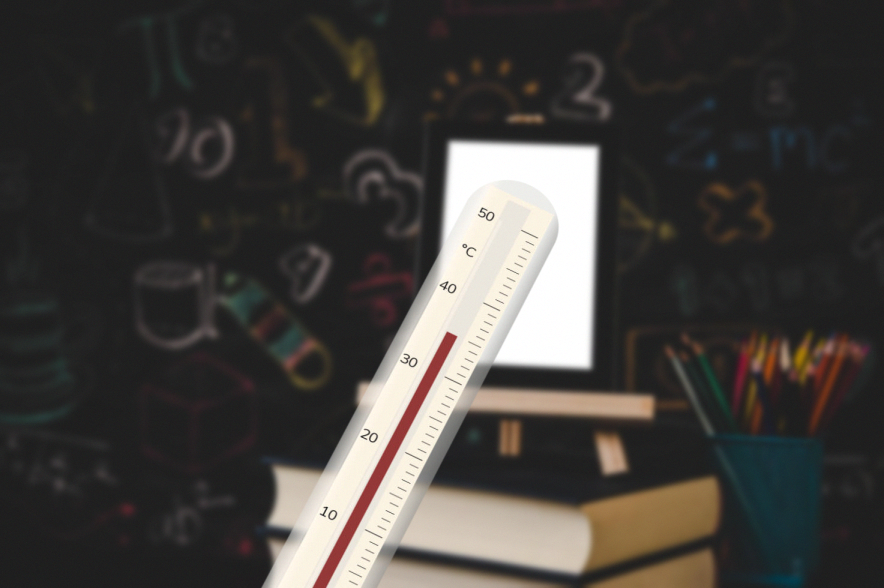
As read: 35
